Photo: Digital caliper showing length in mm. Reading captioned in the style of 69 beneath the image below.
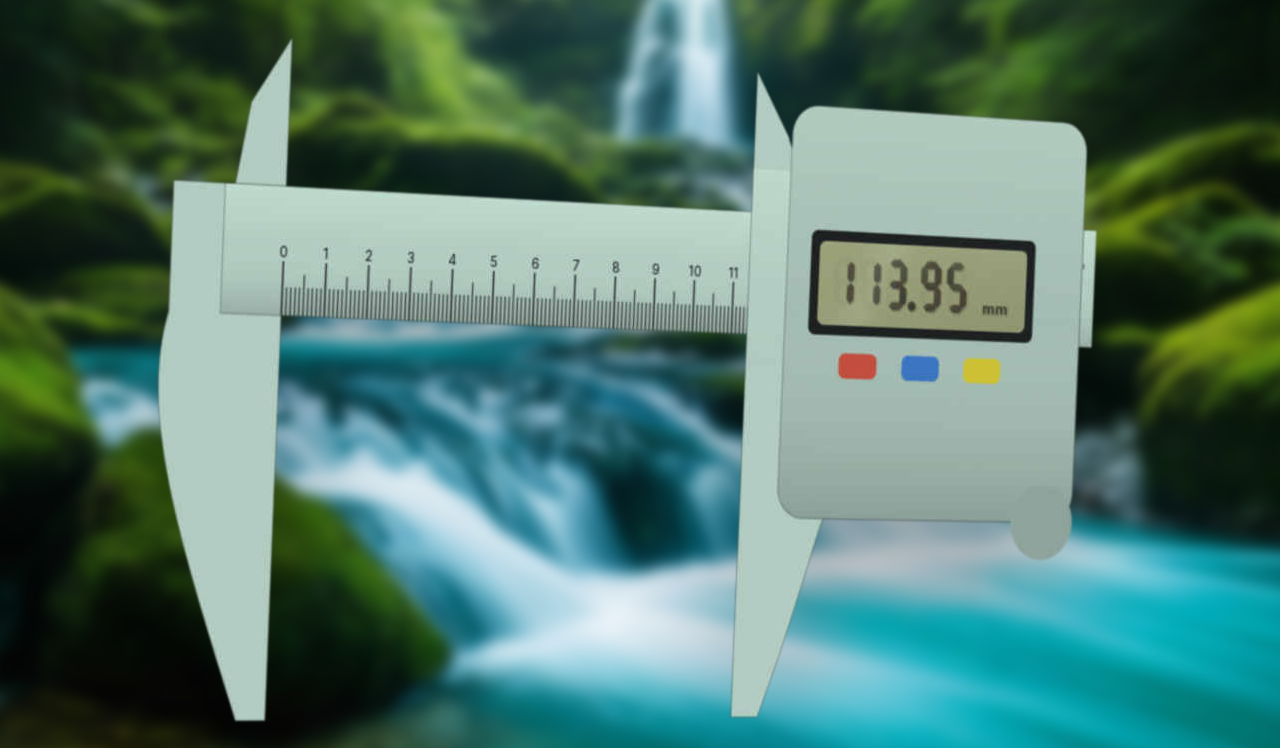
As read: 113.95
